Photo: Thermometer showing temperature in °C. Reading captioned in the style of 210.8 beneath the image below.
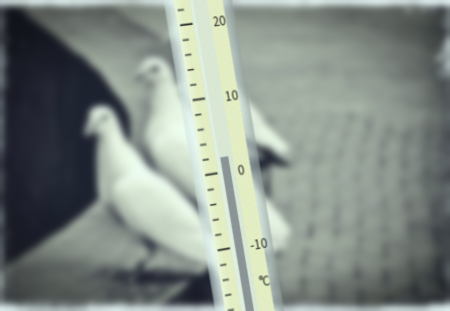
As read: 2
